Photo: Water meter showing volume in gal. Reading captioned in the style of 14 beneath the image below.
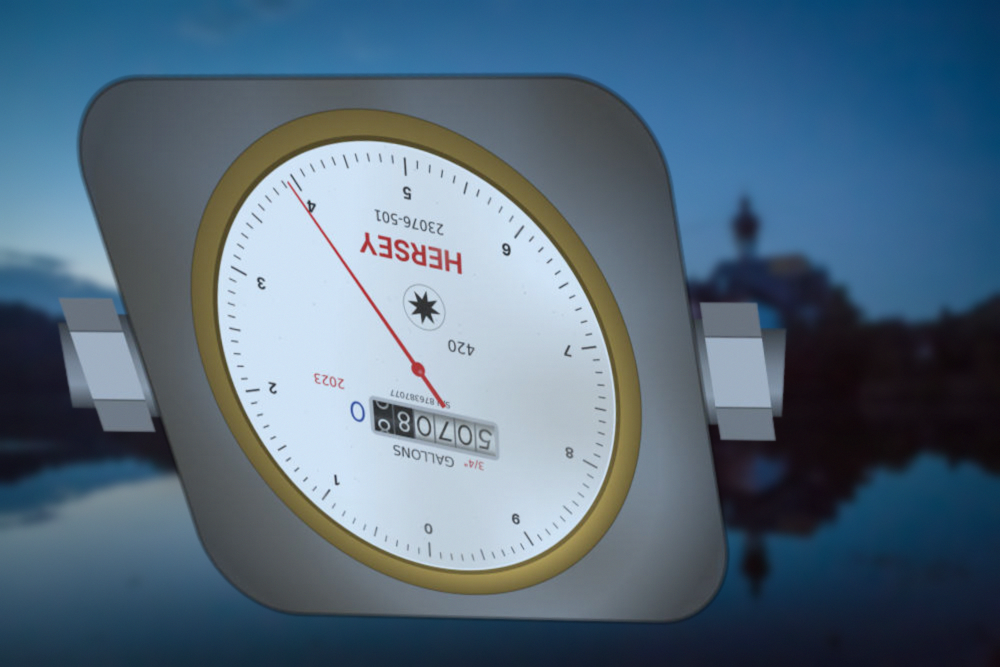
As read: 5070883.9
